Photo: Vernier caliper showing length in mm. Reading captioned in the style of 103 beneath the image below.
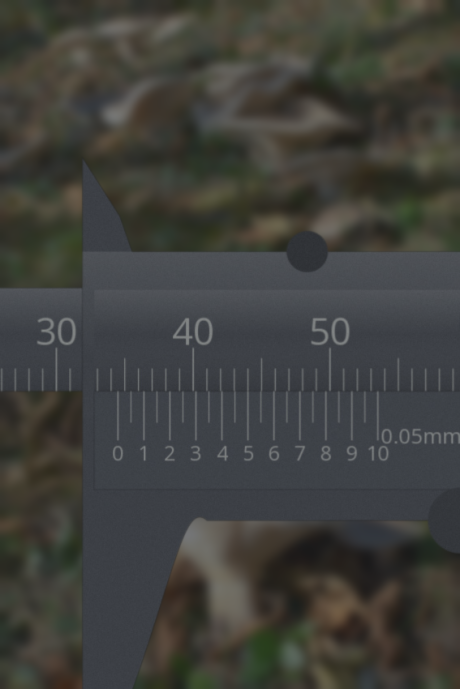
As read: 34.5
